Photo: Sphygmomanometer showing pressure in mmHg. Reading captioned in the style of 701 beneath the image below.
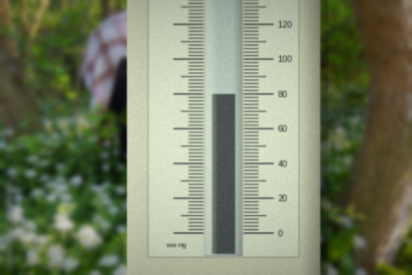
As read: 80
